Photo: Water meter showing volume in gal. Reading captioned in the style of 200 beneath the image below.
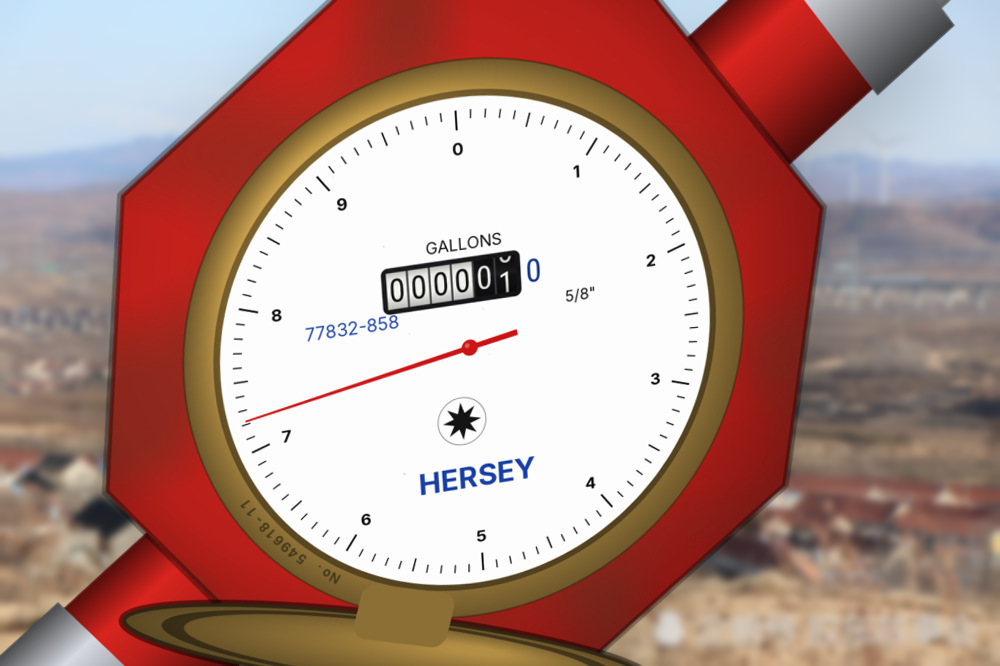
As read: 7.2
